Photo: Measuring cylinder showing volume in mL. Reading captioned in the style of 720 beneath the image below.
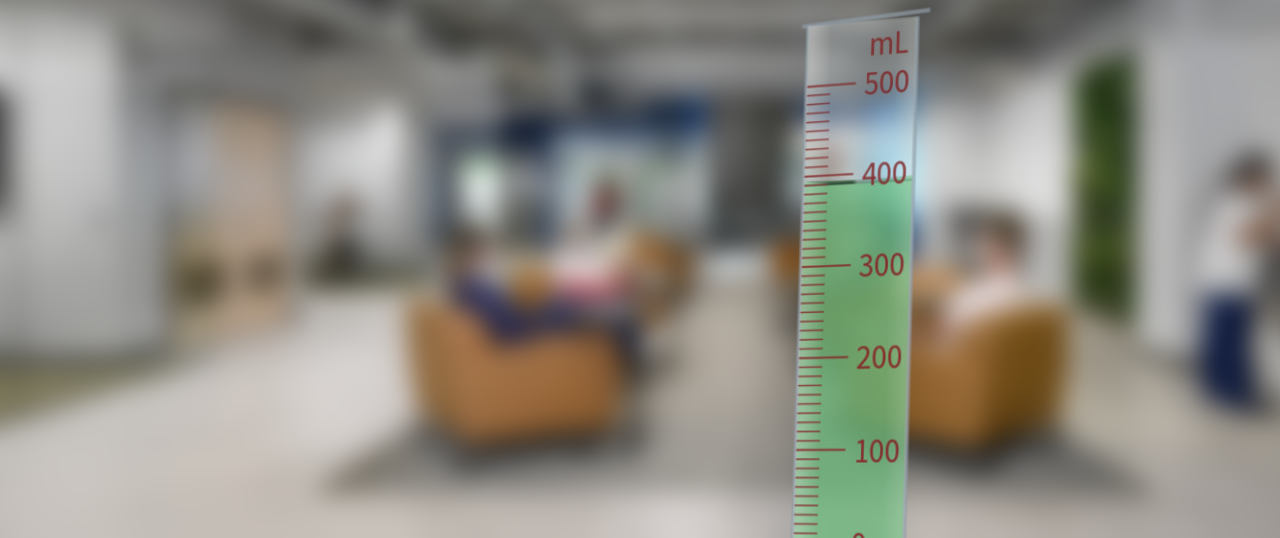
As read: 390
